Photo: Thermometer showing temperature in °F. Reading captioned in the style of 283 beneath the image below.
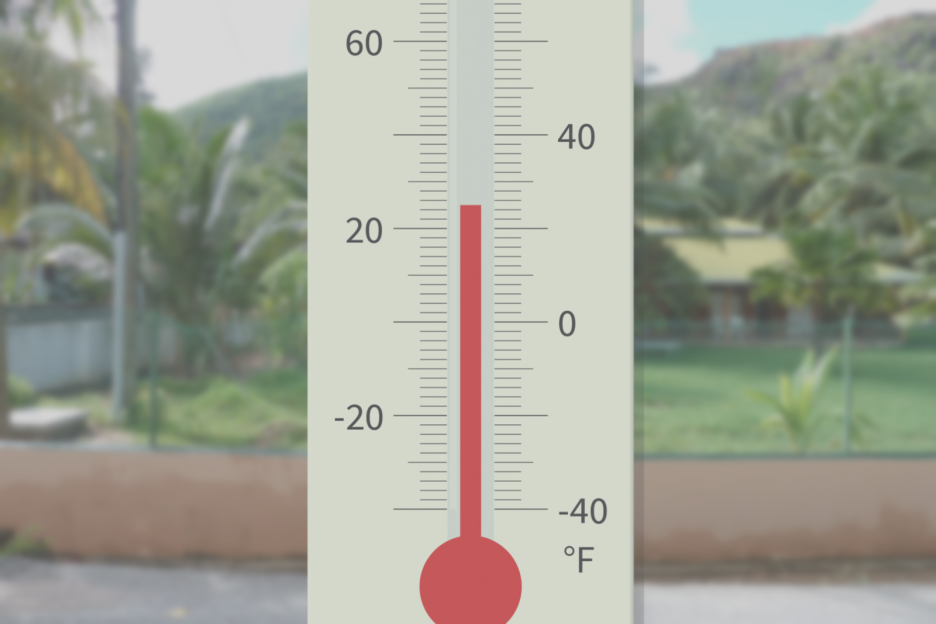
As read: 25
